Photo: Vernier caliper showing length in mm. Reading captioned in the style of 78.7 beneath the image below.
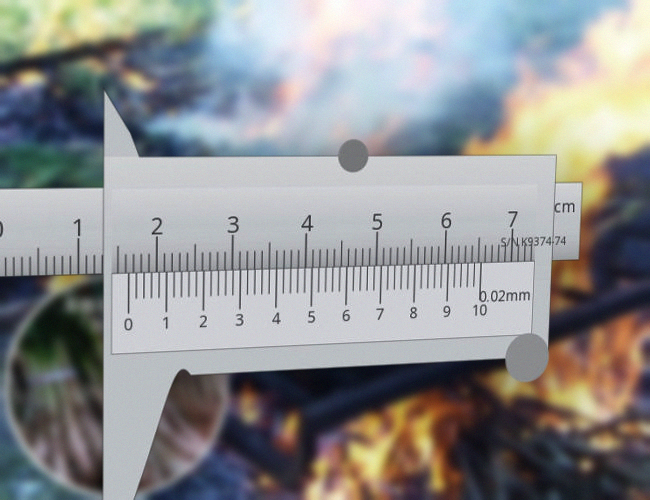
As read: 16.4
